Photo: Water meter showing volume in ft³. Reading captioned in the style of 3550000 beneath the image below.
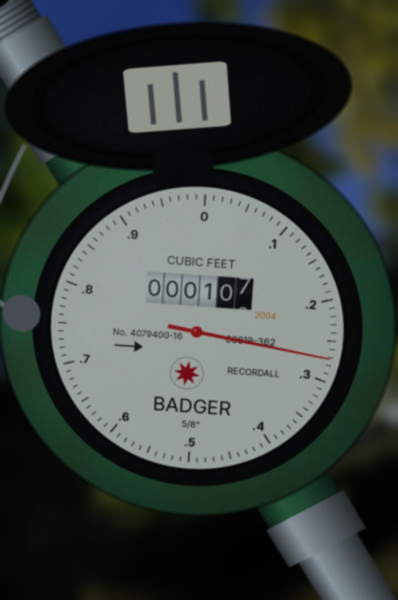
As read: 107.27
